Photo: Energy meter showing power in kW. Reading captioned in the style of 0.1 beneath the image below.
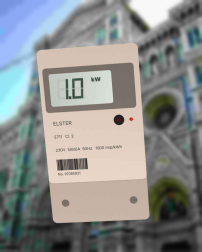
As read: 1.0
